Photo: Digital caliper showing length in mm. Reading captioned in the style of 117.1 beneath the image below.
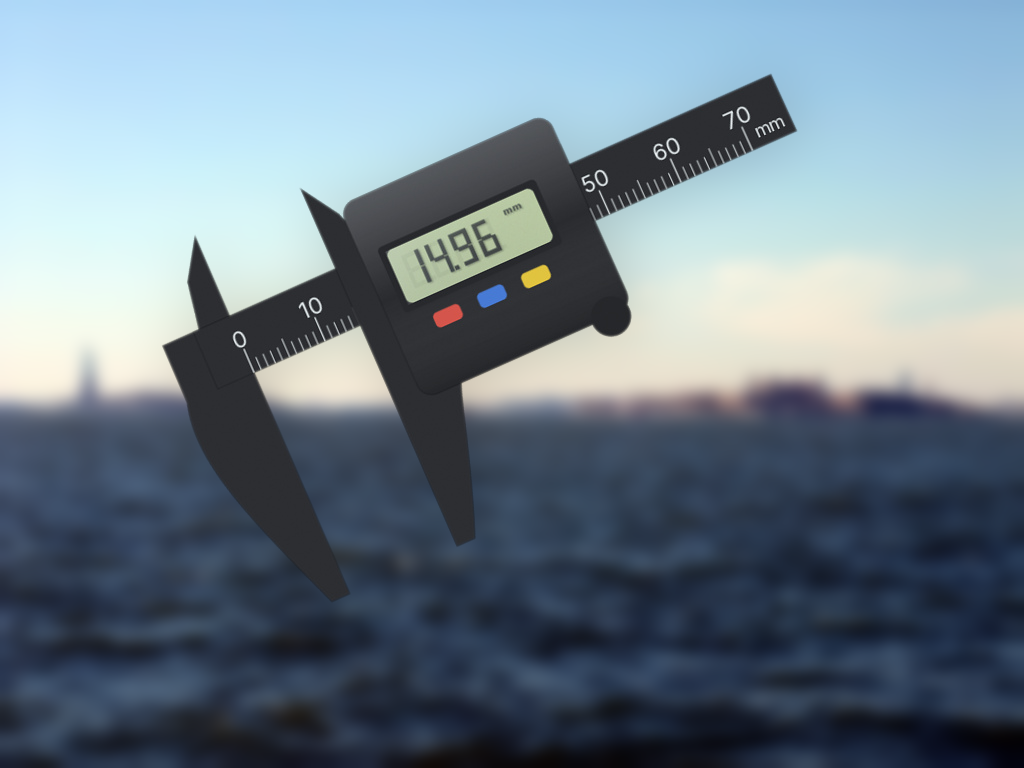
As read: 14.96
